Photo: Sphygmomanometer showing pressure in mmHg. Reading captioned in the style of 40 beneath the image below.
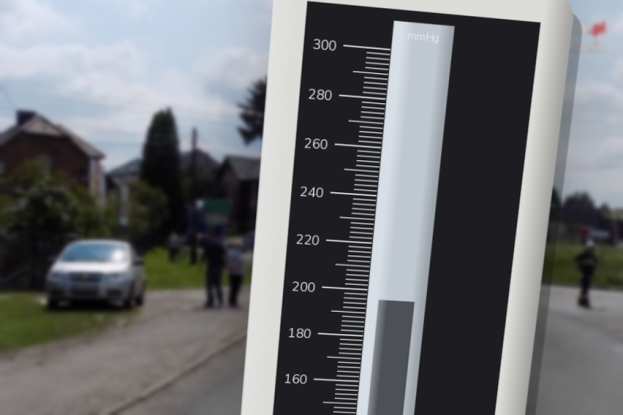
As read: 196
